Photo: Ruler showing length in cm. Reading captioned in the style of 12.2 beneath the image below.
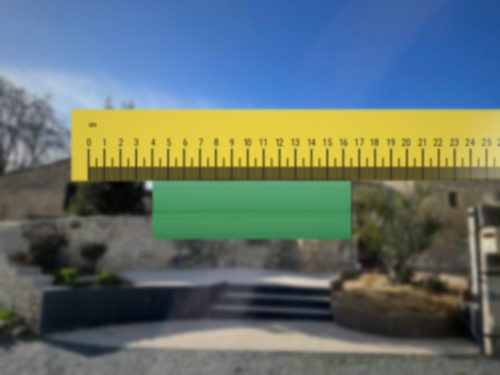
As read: 12.5
